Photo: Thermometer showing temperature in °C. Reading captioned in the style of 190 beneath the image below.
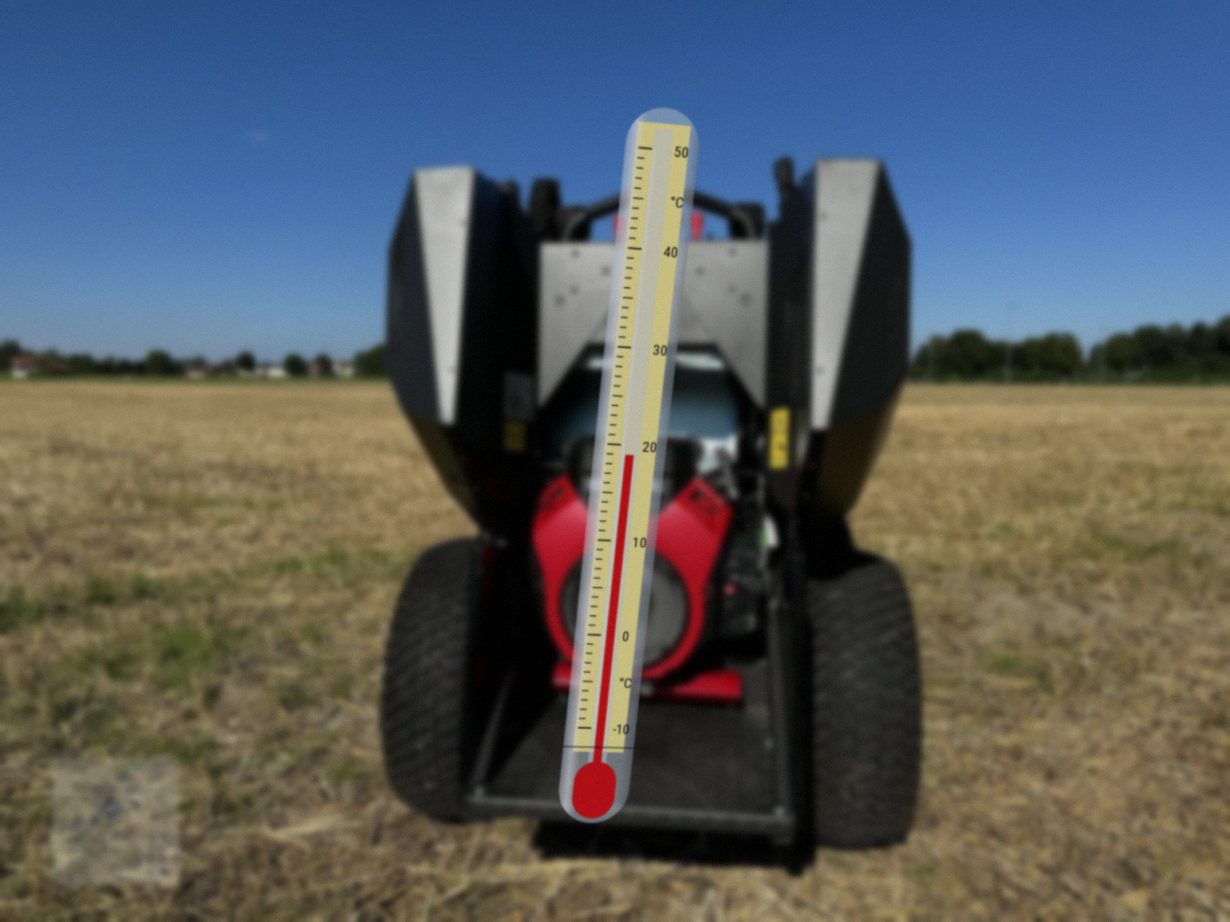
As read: 19
